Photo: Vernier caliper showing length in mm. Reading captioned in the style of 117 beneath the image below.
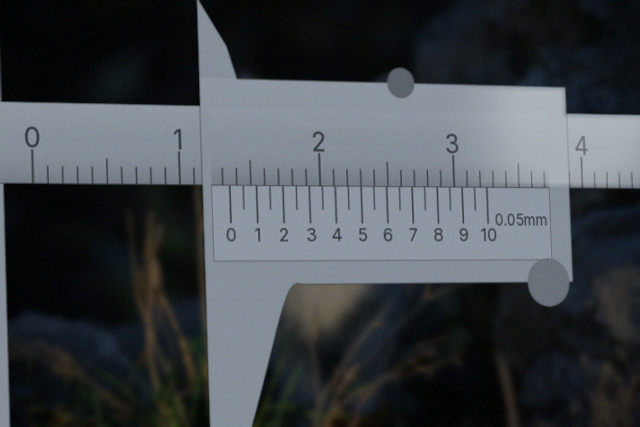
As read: 13.5
